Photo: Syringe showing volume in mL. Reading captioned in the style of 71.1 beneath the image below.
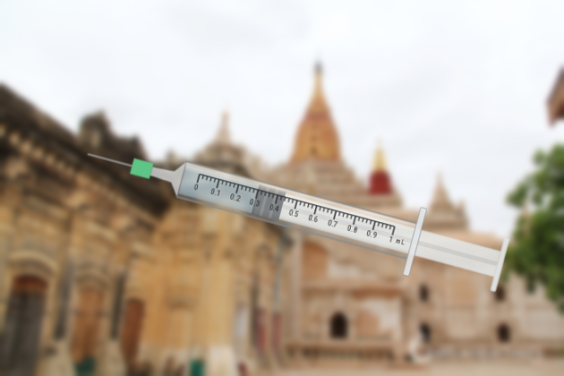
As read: 0.3
